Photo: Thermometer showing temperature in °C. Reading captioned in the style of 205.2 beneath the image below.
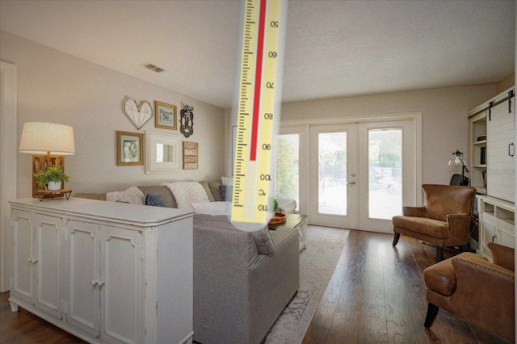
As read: 95
